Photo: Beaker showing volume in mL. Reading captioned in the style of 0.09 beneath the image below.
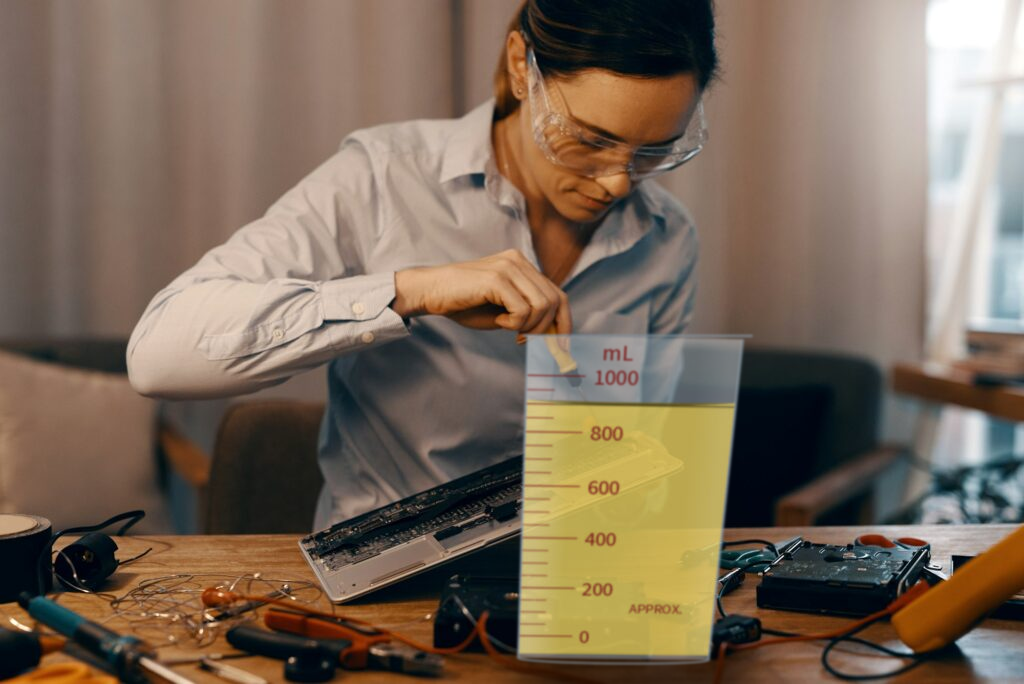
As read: 900
